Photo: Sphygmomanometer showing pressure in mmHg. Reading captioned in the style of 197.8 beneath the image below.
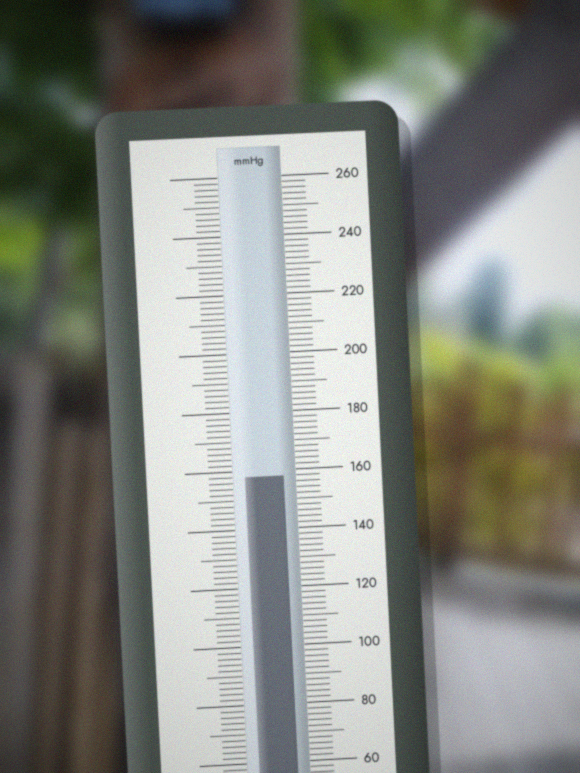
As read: 158
